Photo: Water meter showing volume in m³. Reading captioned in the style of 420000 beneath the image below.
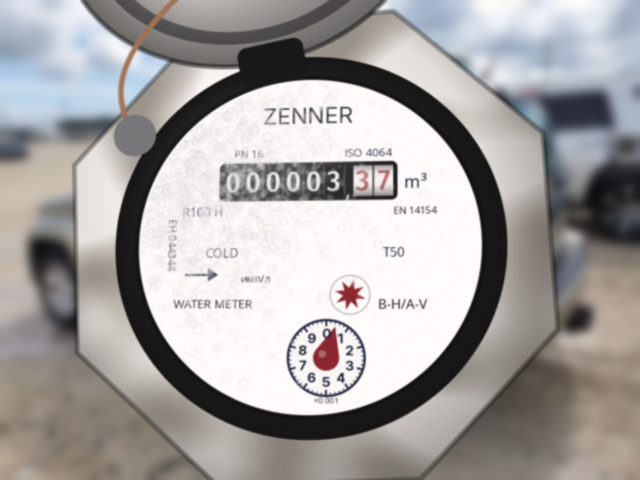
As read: 3.370
